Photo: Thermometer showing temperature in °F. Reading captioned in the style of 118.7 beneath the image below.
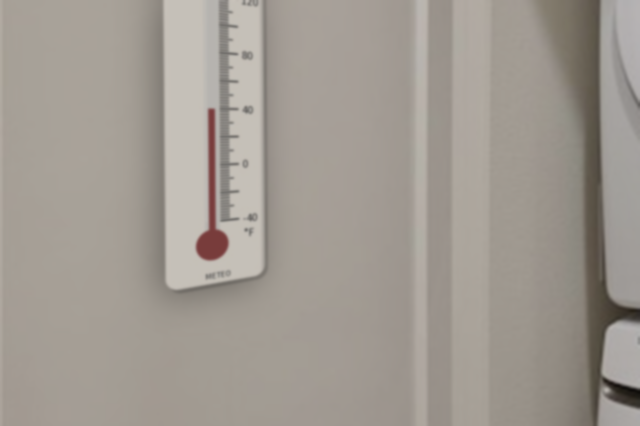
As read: 40
